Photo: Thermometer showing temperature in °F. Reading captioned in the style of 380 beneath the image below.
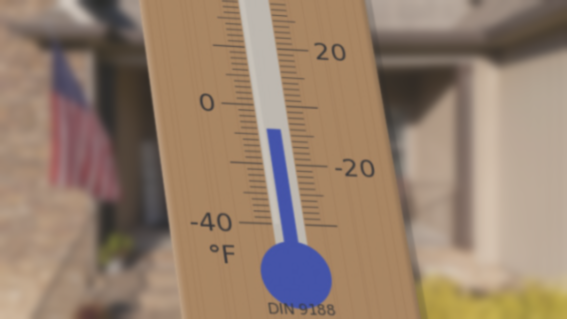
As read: -8
